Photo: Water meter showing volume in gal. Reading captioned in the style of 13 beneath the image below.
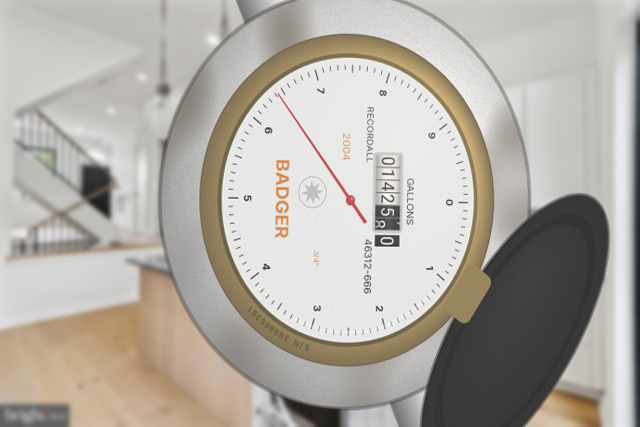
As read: 142576.4
